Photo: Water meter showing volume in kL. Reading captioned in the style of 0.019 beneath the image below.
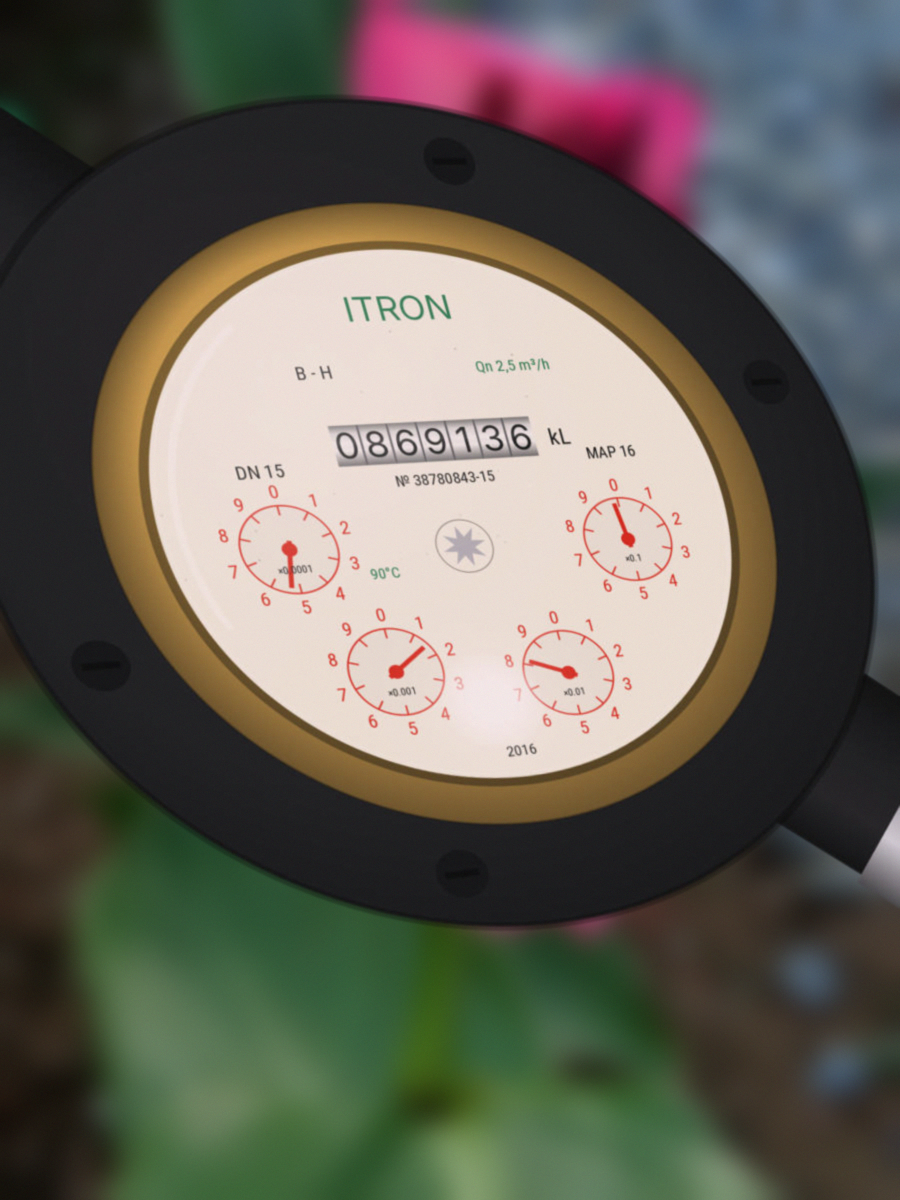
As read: 869135.9815
